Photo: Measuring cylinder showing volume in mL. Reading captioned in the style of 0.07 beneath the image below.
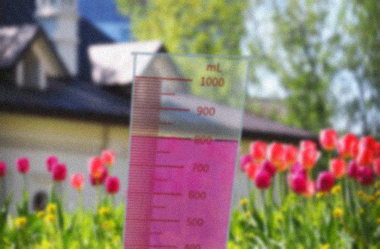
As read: 800
